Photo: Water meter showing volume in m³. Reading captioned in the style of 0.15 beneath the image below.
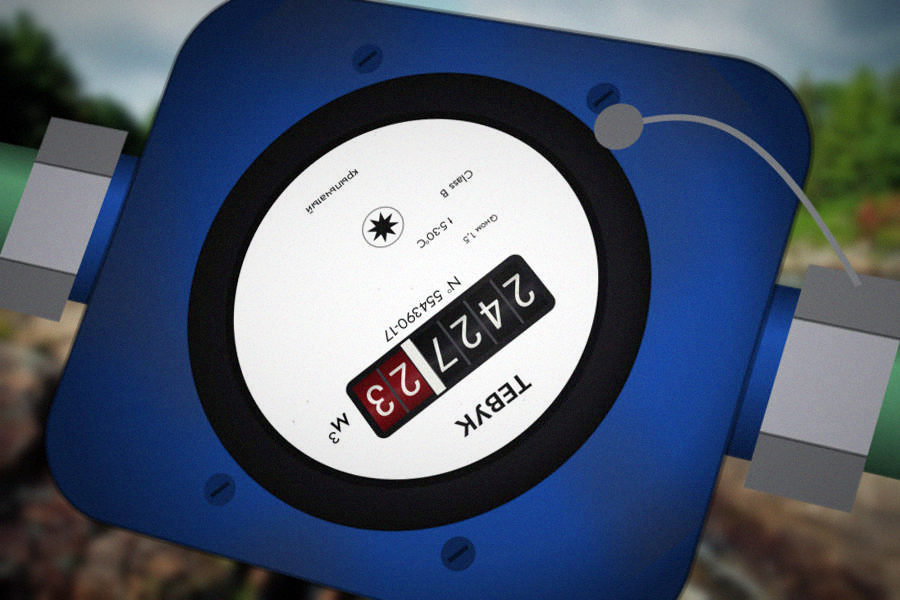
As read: 2427.23
